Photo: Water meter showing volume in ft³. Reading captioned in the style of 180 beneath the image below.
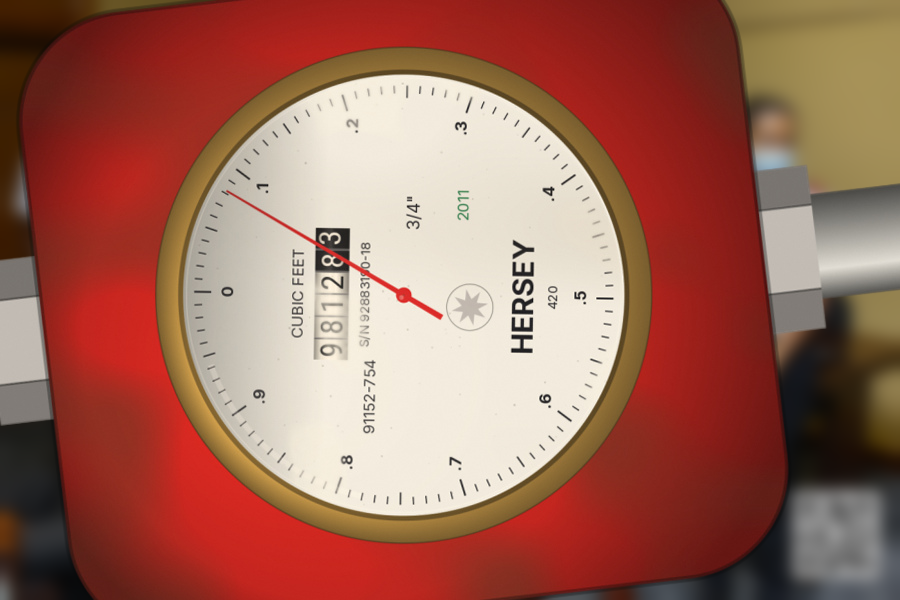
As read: 981283.08
